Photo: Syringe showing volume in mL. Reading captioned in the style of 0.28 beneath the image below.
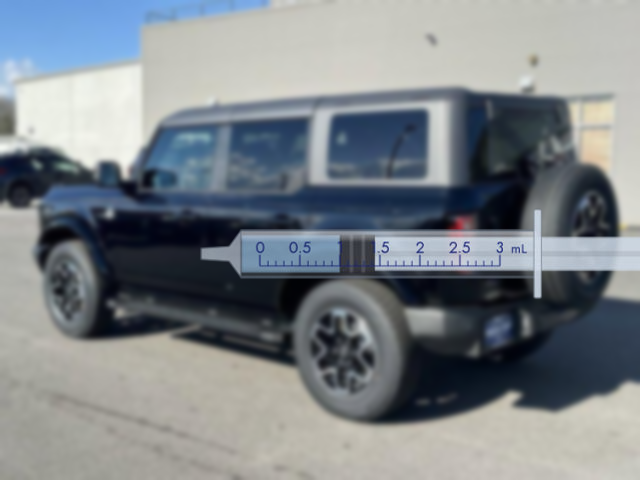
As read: 1
